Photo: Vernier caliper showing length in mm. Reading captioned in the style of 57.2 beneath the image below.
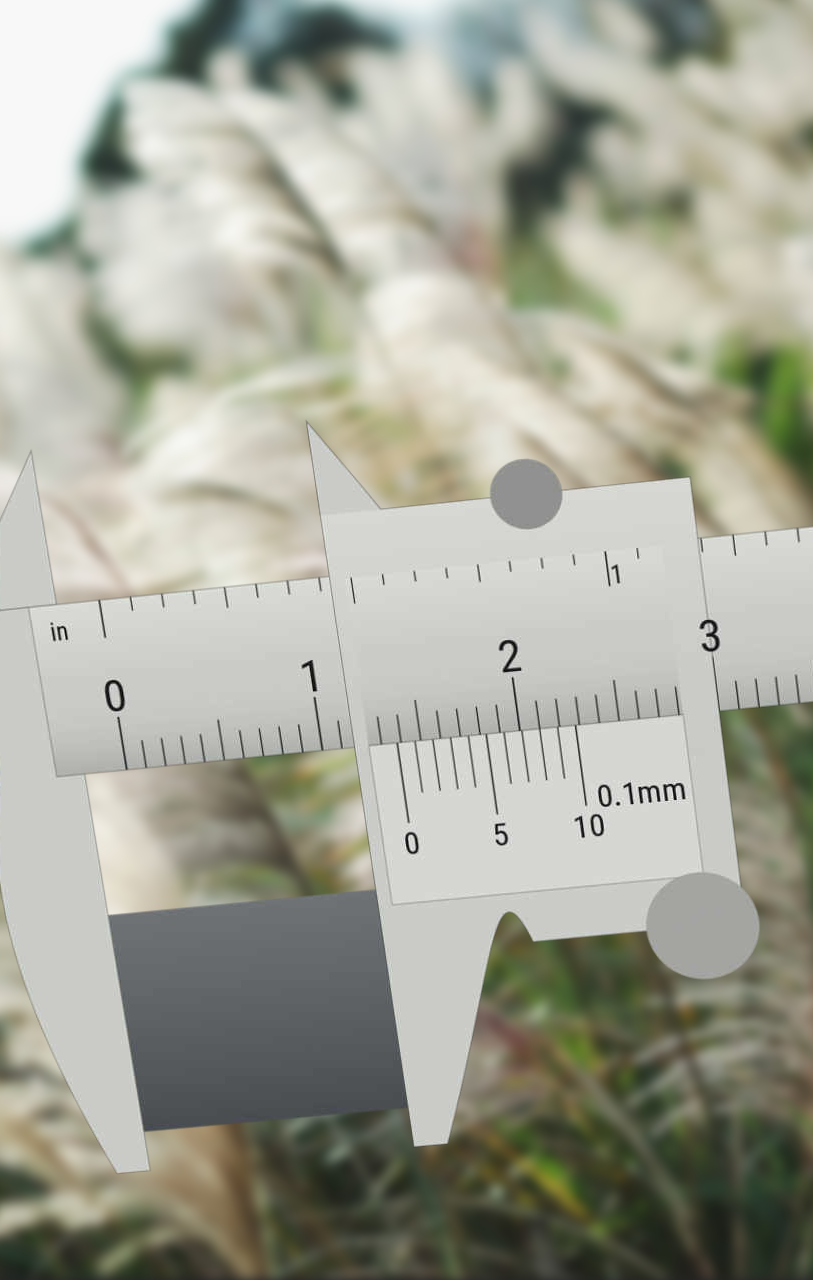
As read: 13.8
